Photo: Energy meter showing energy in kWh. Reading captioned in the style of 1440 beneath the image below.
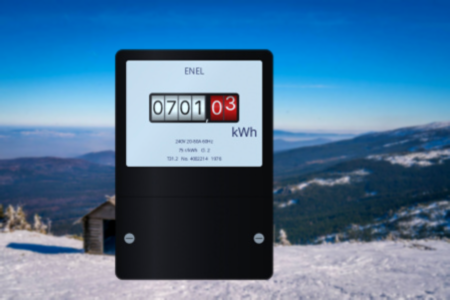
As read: 701.03
